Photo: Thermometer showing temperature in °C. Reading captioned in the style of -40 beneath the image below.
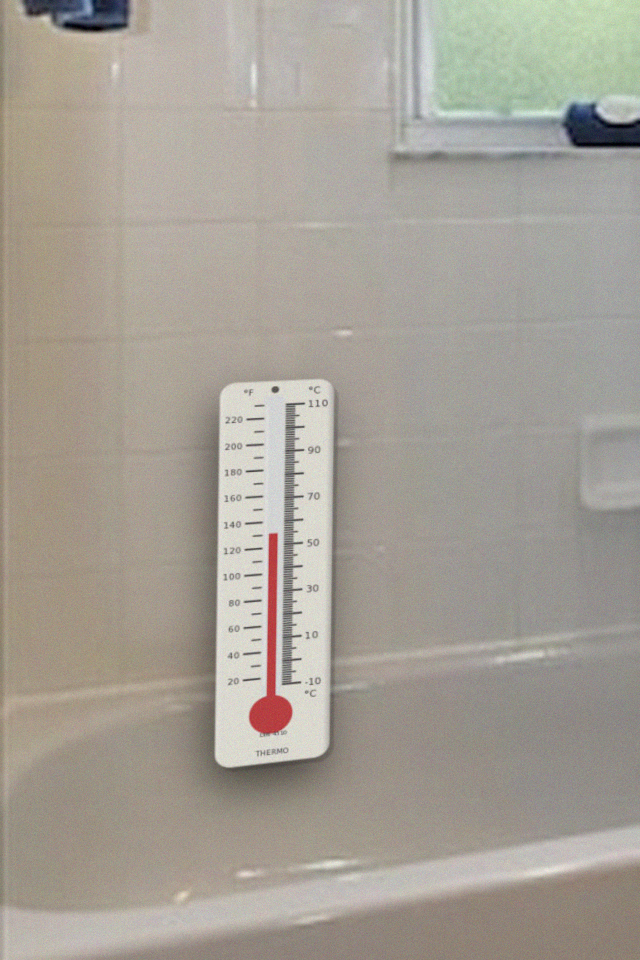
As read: 55
